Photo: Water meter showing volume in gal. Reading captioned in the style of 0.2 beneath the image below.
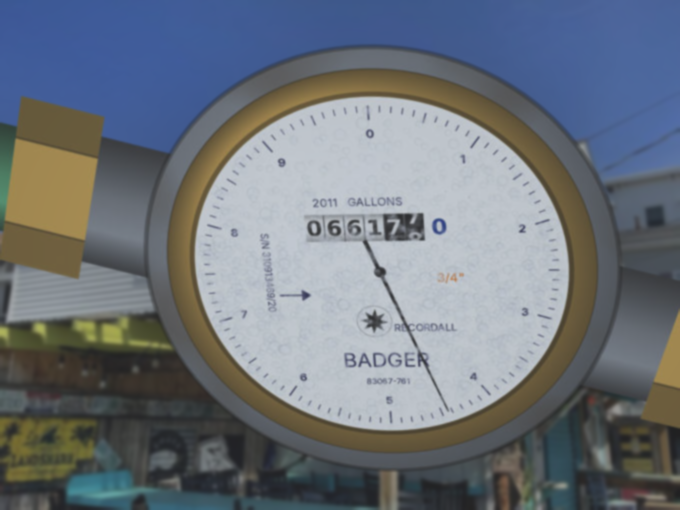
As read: 661774.4
